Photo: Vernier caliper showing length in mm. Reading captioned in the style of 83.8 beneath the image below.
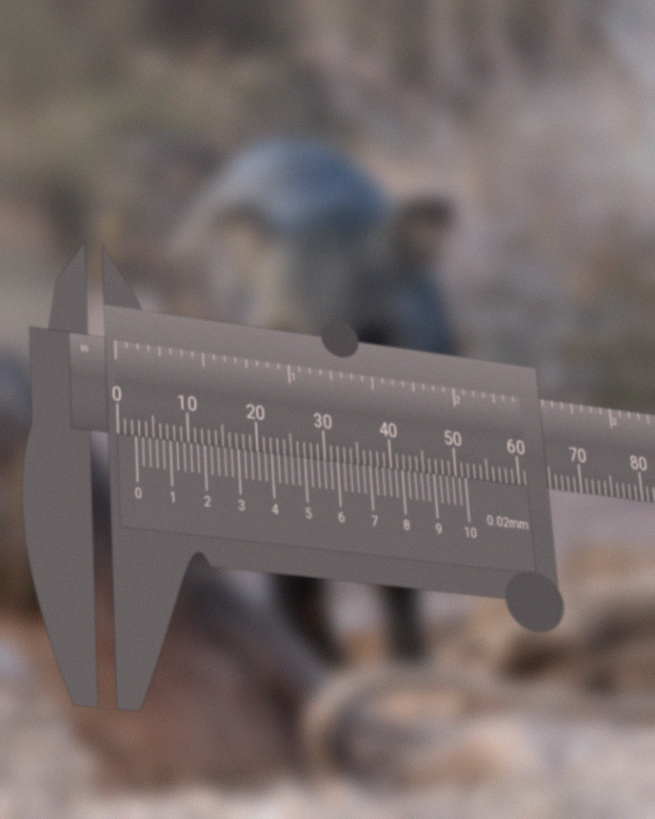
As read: 2.5
